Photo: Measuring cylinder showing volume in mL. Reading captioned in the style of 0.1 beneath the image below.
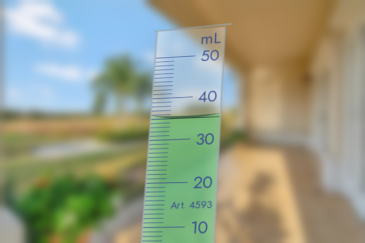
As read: 35
